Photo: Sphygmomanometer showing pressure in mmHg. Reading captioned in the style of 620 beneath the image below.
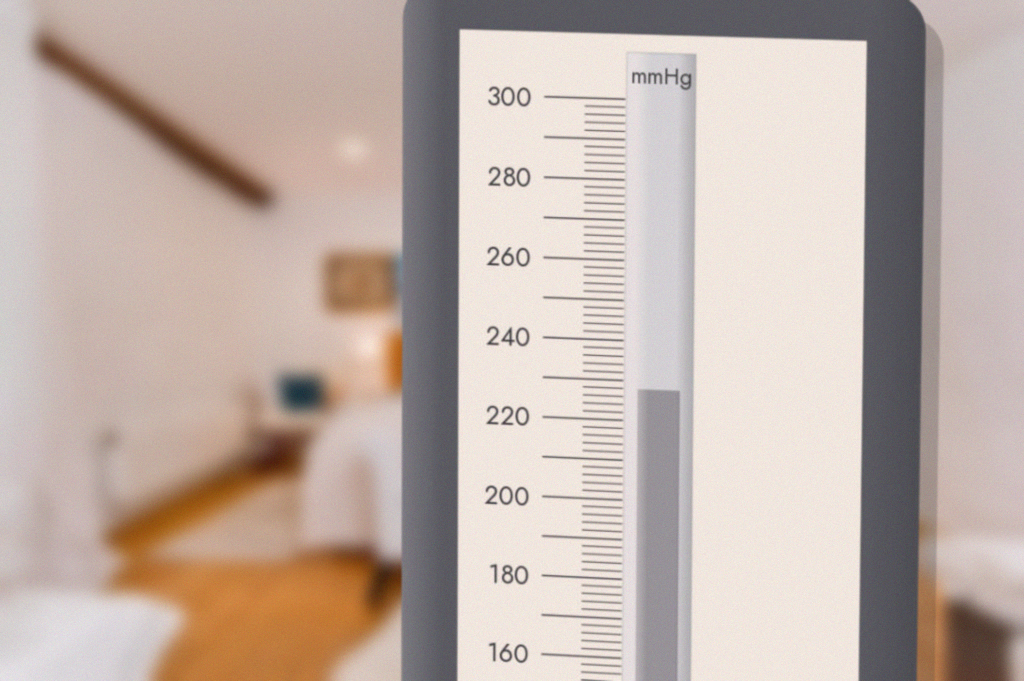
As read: 228
